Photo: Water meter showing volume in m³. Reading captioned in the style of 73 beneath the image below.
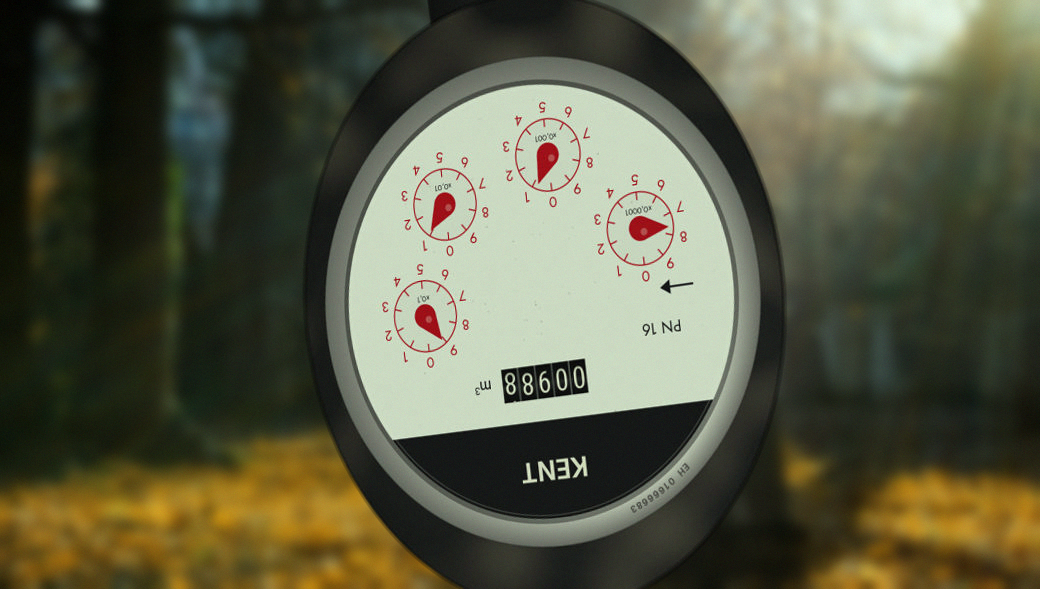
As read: 987.9107
